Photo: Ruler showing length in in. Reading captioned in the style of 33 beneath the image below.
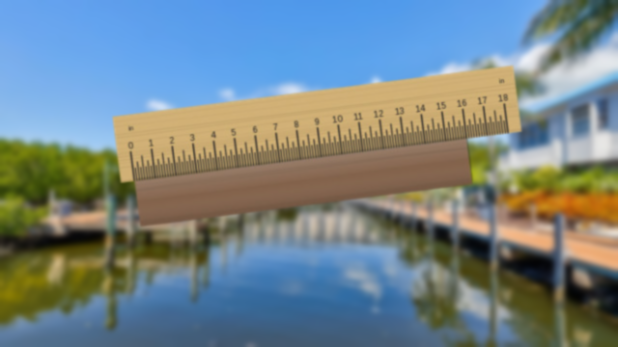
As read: 16
